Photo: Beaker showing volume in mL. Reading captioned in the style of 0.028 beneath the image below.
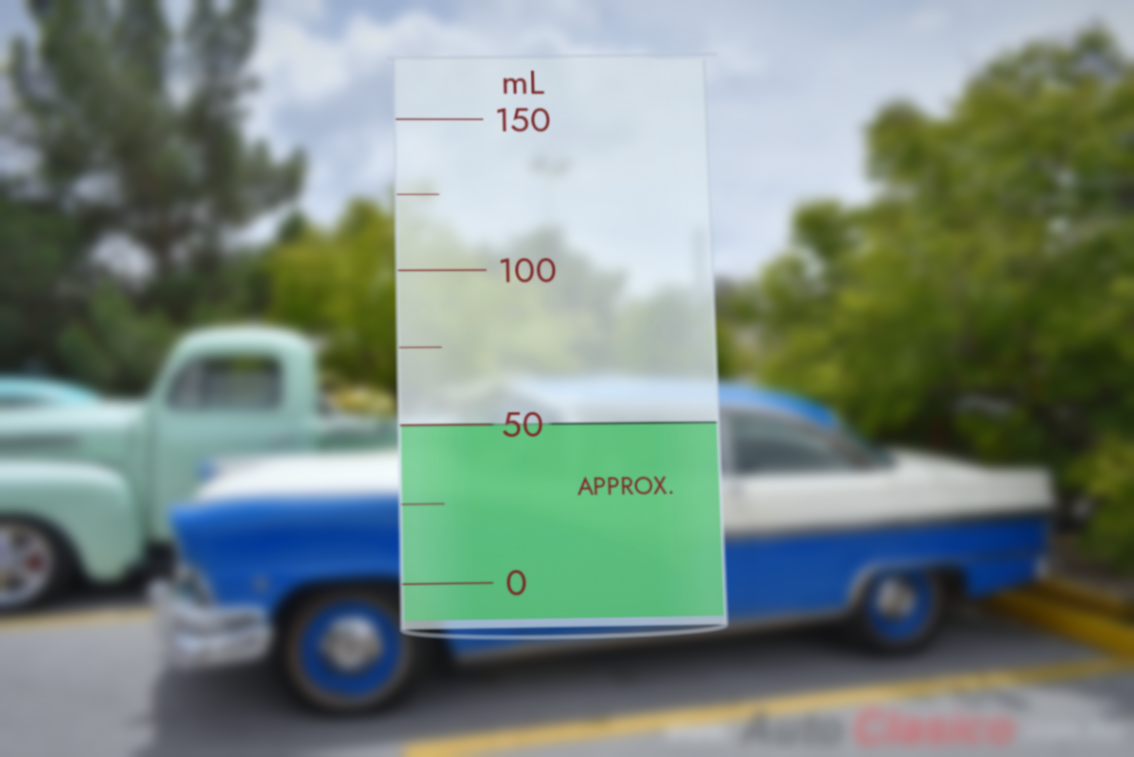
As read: 50
